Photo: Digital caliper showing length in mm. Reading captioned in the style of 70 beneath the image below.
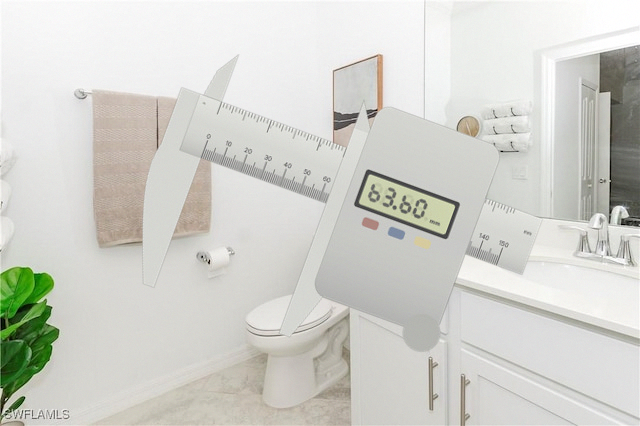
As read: 63.60
